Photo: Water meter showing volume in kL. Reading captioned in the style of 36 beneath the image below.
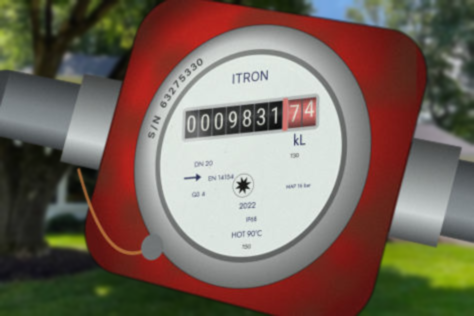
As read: 9831.74
